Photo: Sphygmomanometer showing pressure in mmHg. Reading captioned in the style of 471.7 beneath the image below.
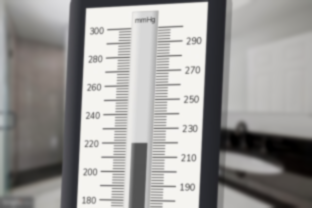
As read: 220
